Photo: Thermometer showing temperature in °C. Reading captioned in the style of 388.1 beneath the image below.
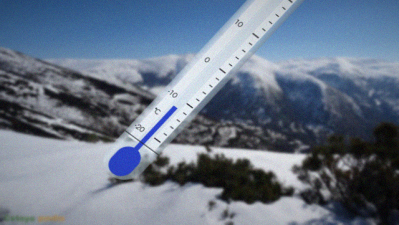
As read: -12
